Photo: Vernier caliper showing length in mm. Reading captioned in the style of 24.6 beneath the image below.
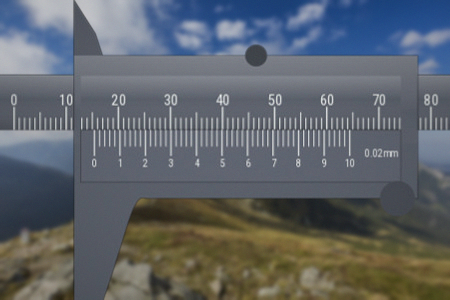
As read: 15.4
